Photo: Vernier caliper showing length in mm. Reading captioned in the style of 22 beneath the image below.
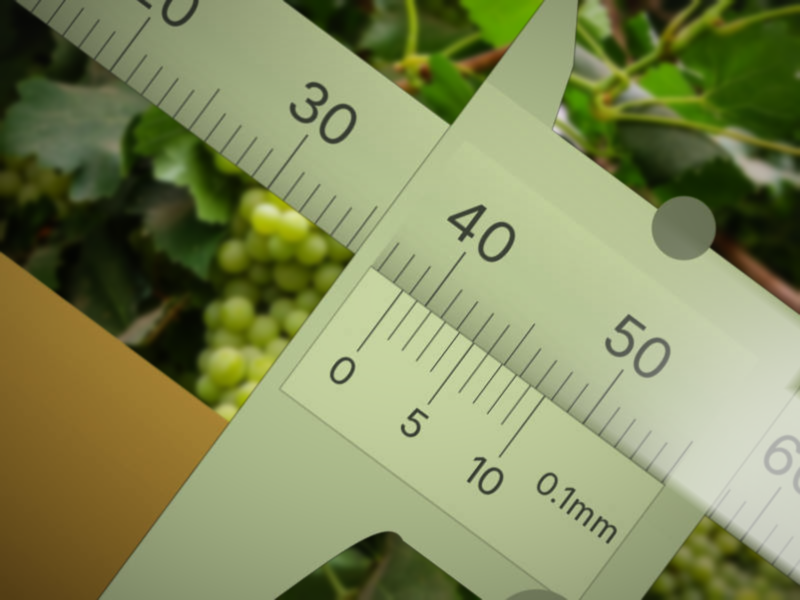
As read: 38.6
